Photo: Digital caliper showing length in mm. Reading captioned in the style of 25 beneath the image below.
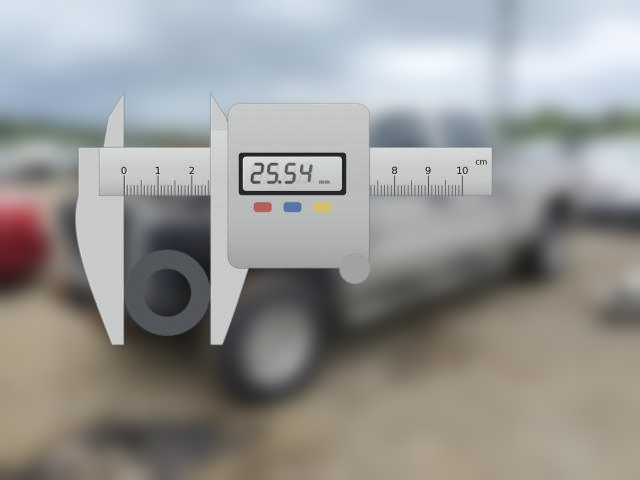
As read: 25.54
